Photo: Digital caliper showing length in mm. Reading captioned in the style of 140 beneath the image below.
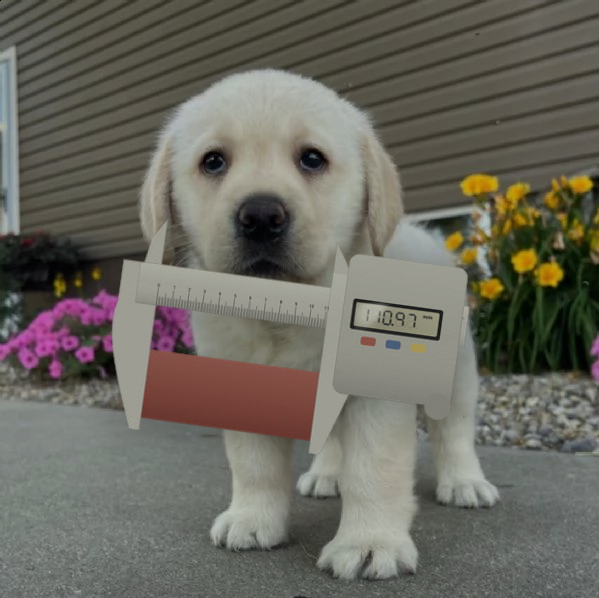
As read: 110.97
